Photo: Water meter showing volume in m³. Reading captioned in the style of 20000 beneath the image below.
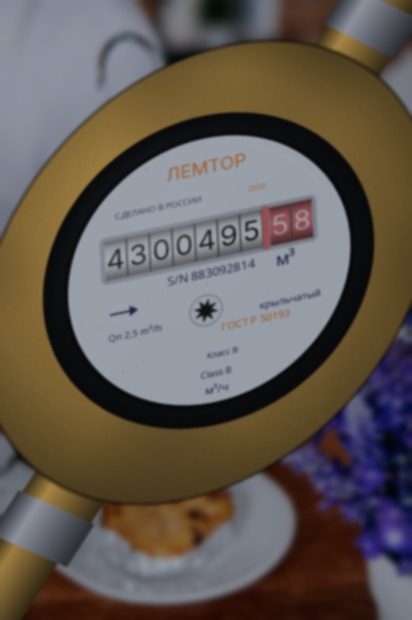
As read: 4300495.58
